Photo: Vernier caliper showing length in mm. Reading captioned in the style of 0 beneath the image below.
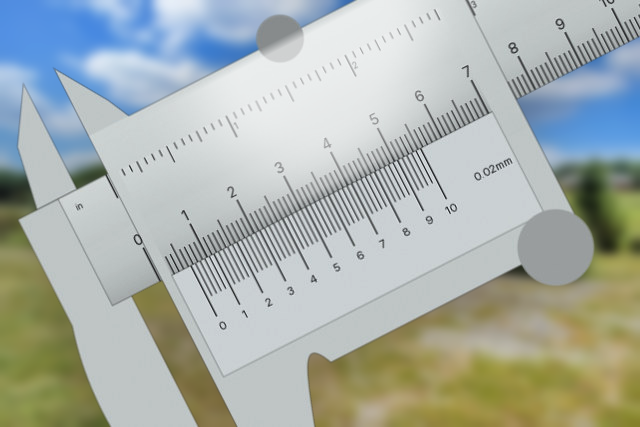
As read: 6.5
